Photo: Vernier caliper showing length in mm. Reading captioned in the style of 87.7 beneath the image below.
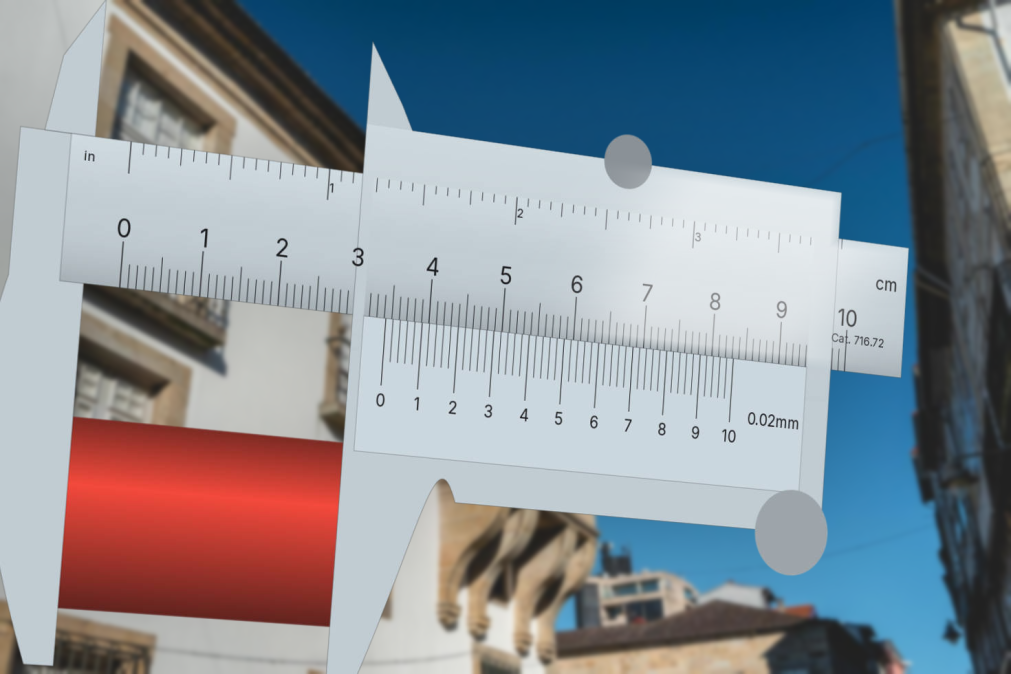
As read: 34.2
